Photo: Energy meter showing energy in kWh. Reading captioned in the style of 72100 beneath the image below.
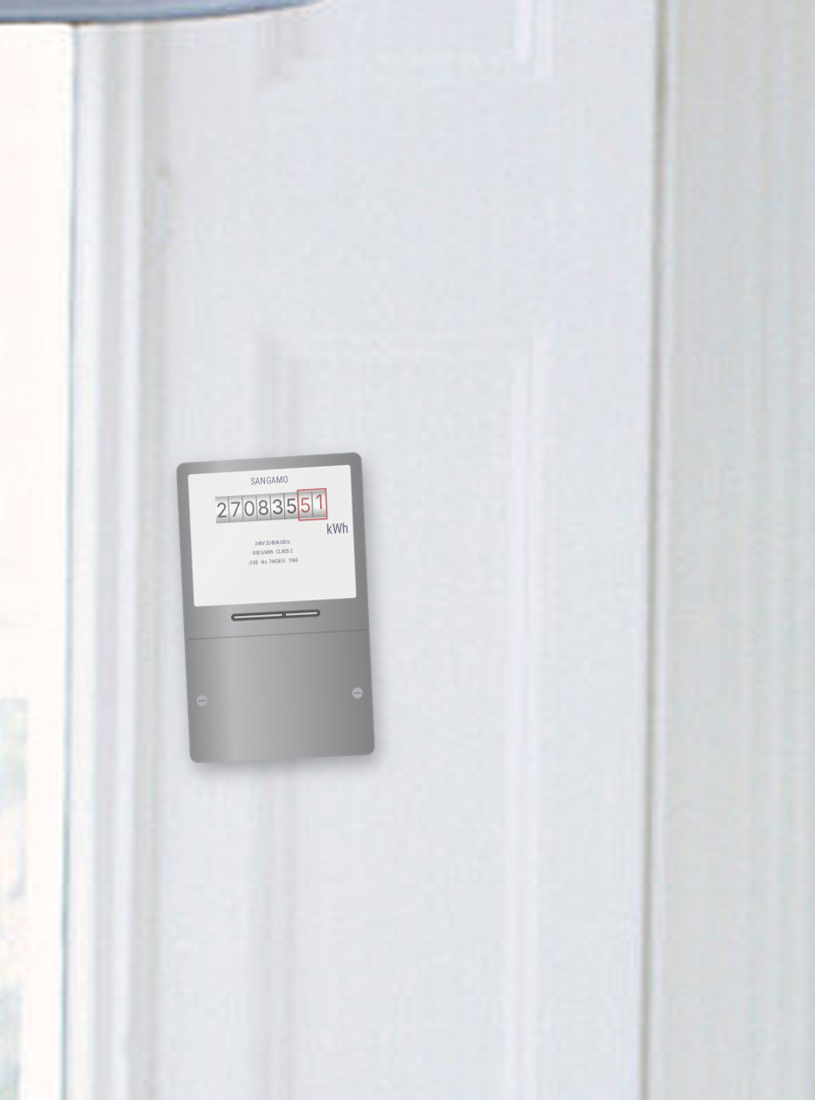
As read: 270835.51
